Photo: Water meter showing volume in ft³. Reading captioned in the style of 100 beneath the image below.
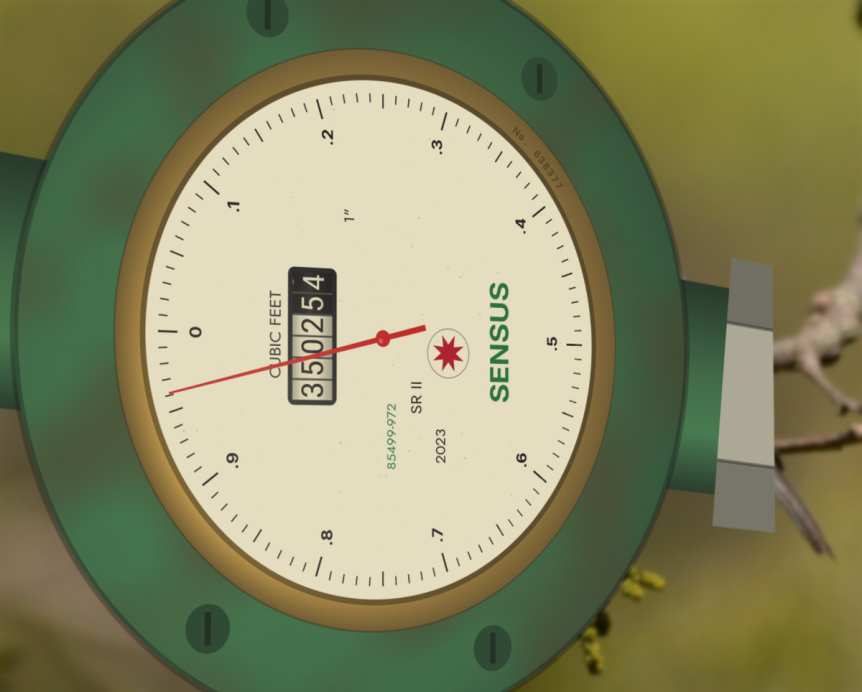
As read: 350253.96
